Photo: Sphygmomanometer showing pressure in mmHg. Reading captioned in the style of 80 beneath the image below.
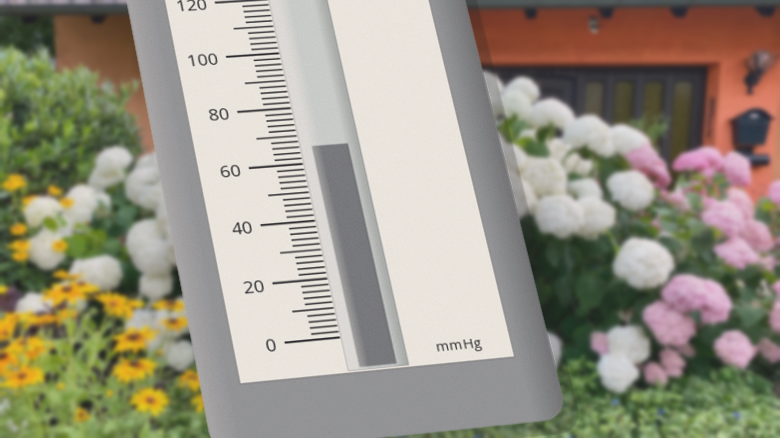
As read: 66
